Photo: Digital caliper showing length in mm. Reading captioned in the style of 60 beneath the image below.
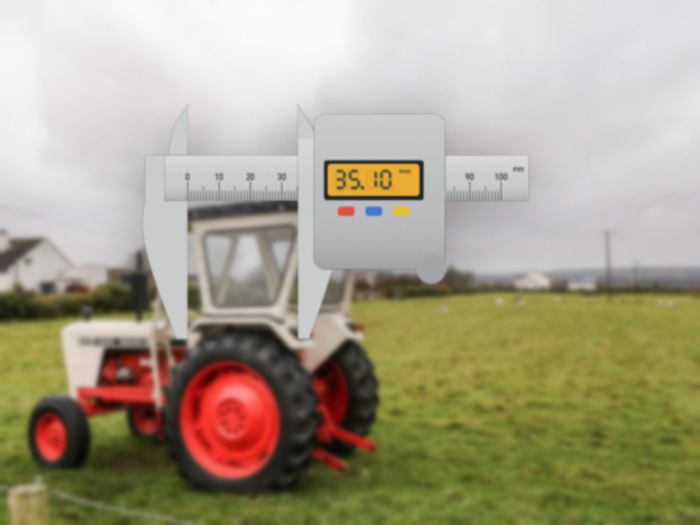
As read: 35.10
